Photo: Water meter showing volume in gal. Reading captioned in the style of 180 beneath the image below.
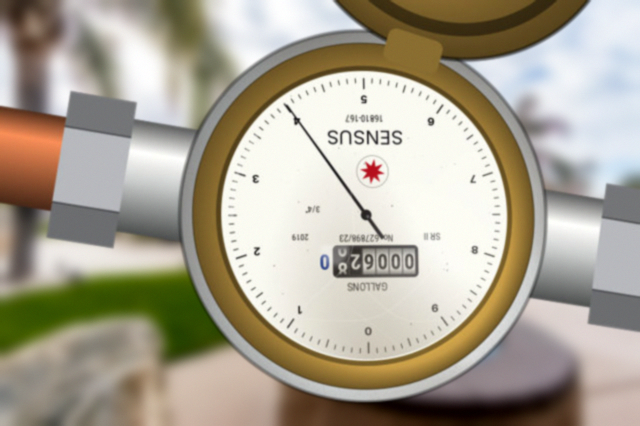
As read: 6284.0
